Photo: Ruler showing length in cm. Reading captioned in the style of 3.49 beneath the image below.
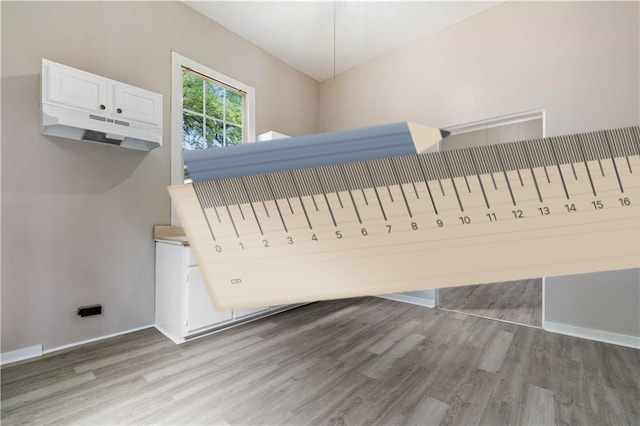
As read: 10.5
